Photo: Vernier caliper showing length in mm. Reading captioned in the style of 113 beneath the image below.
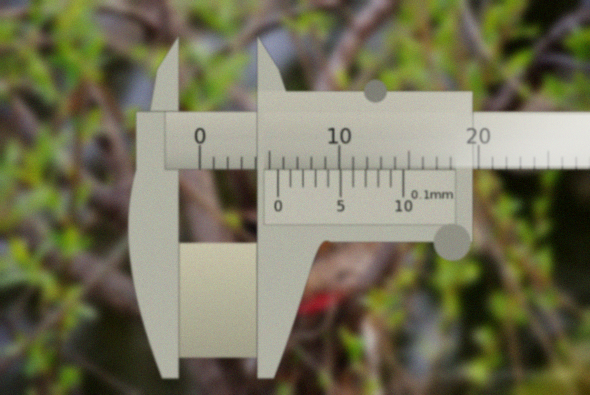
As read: 5.6
